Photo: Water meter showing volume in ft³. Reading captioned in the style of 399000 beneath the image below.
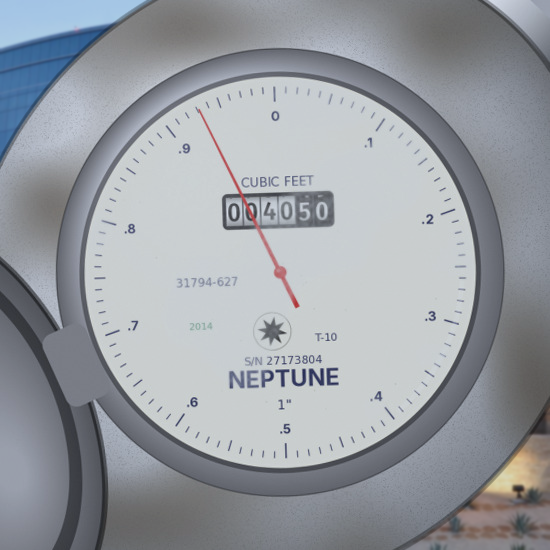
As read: 4049.93
